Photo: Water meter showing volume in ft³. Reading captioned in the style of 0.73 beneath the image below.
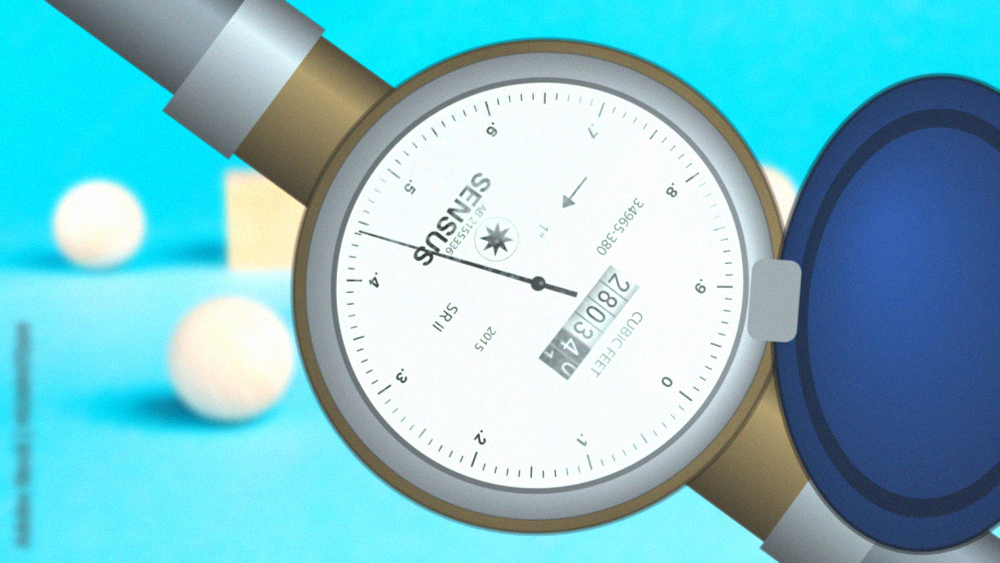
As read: 280340.44
